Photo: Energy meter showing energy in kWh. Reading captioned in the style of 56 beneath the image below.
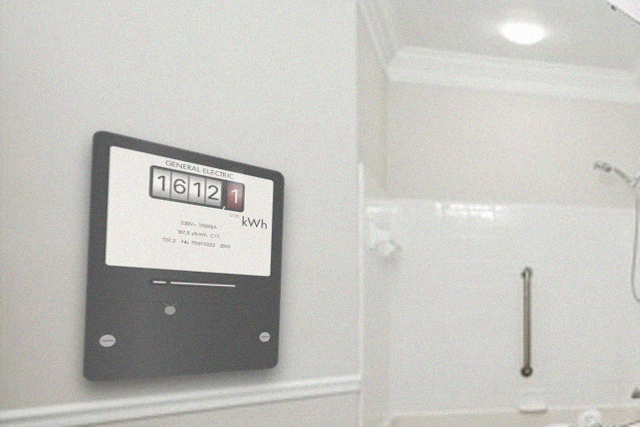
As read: 1612.1
